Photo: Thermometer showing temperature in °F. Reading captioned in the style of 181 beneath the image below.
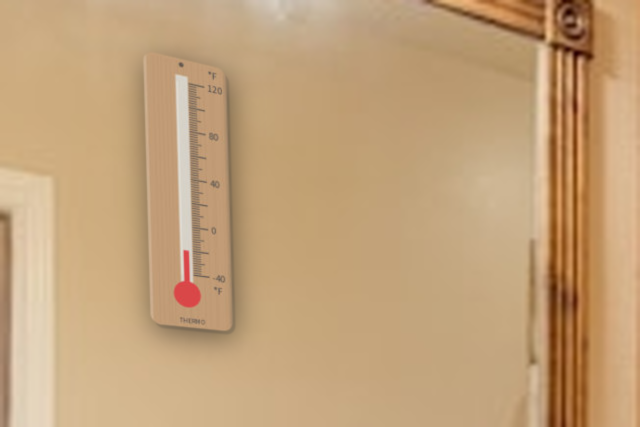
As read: -20
